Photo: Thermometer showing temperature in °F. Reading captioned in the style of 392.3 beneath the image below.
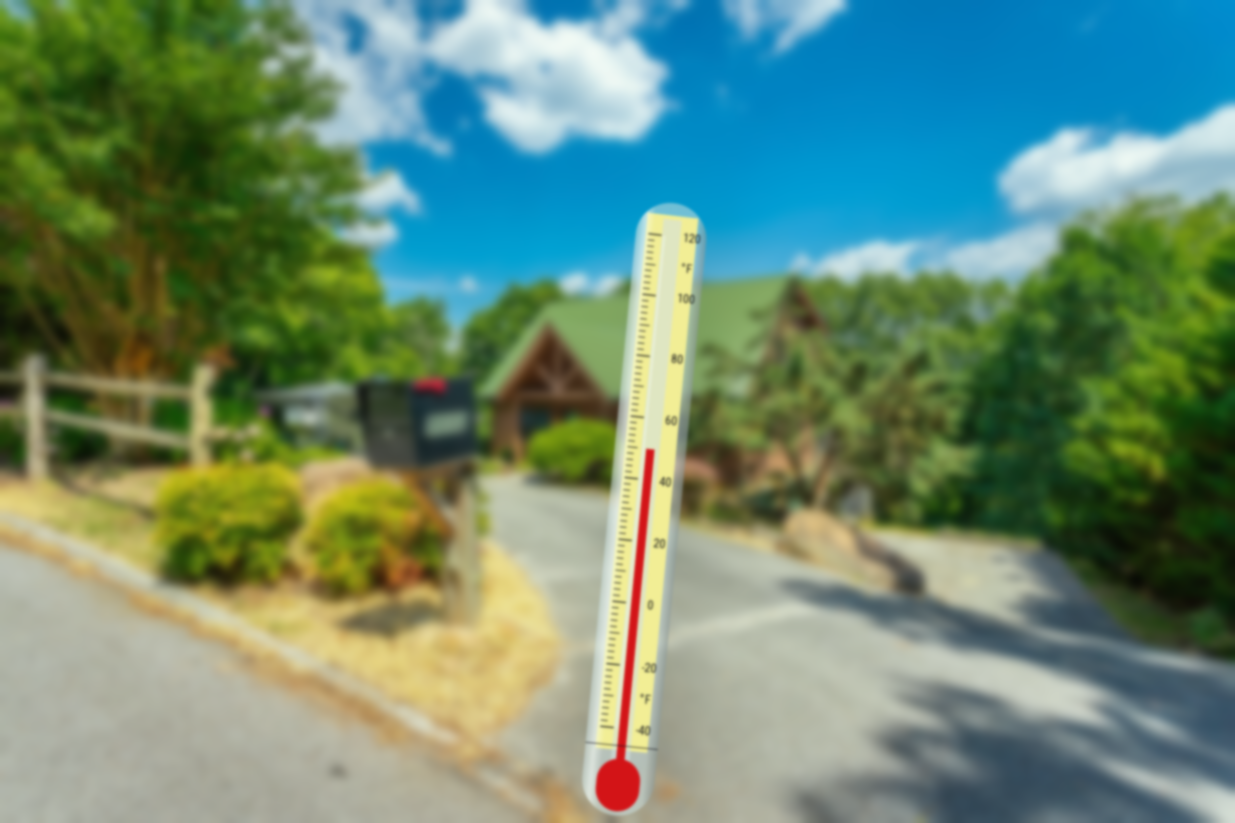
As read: 50
